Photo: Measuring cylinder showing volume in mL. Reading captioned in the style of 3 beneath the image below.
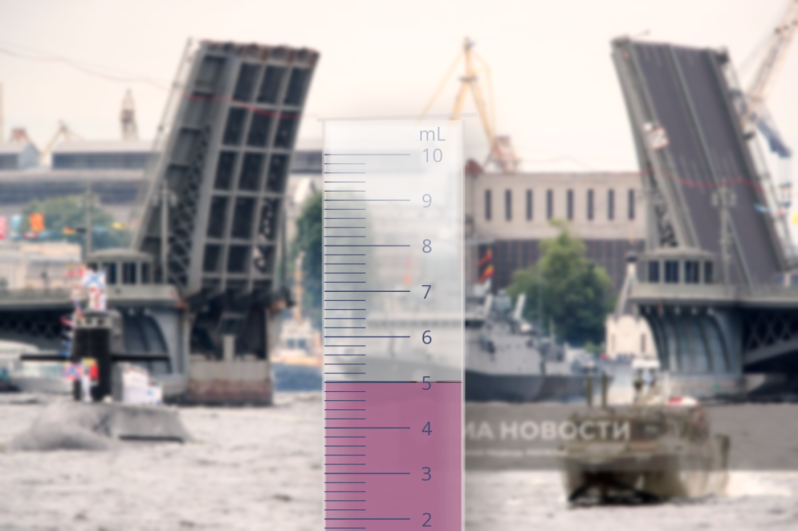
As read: 5
